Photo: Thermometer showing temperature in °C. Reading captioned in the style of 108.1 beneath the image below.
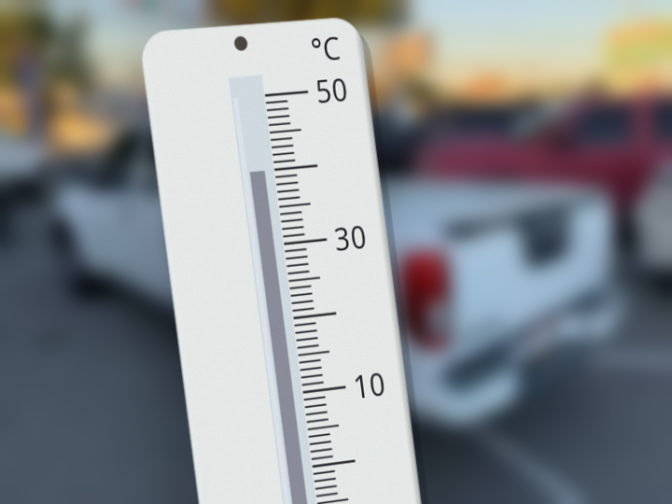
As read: 40
